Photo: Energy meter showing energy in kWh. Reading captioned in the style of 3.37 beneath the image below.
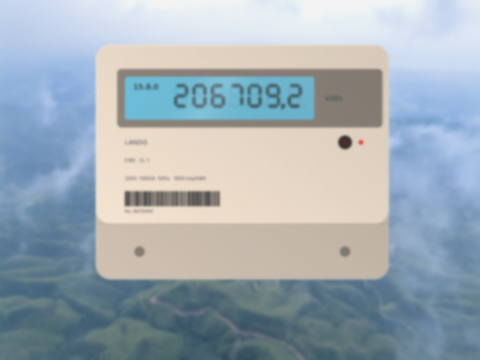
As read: 206709.2
